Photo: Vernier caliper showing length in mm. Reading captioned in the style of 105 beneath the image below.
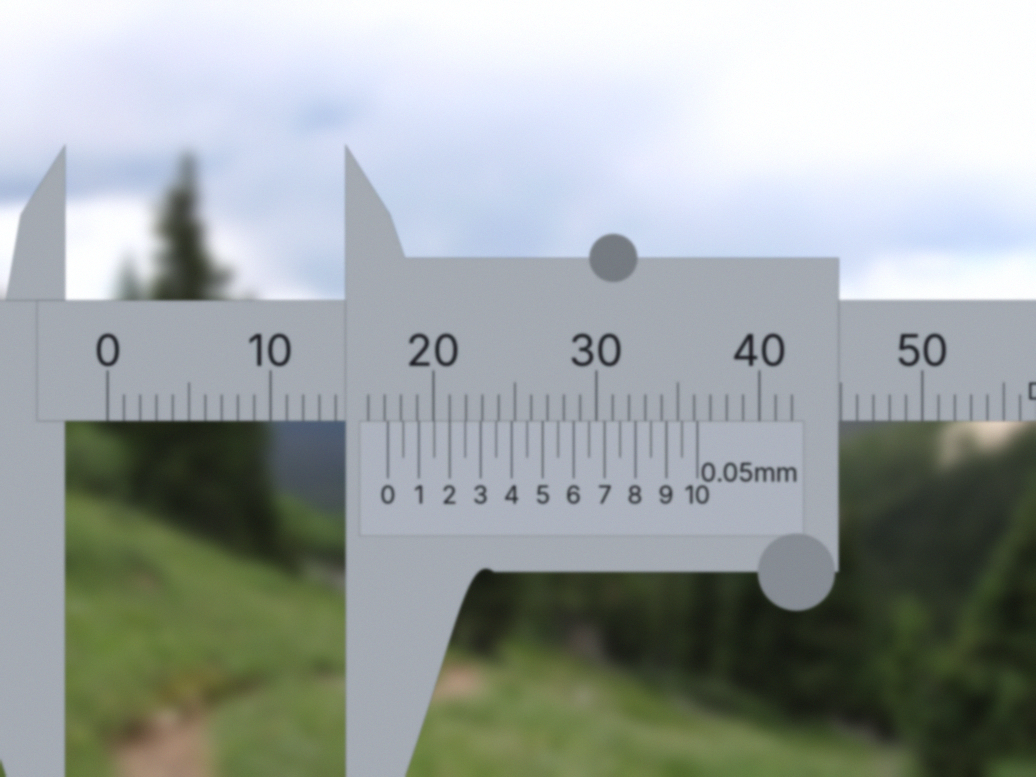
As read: 17.2
